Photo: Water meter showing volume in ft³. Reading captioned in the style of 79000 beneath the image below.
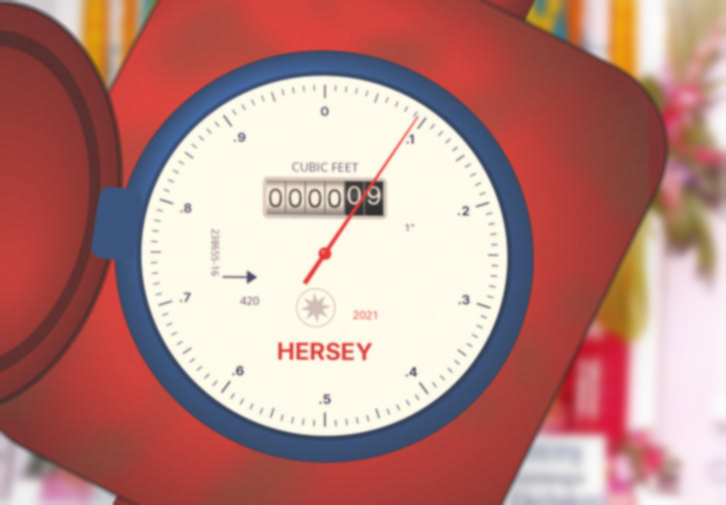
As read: 9.09
